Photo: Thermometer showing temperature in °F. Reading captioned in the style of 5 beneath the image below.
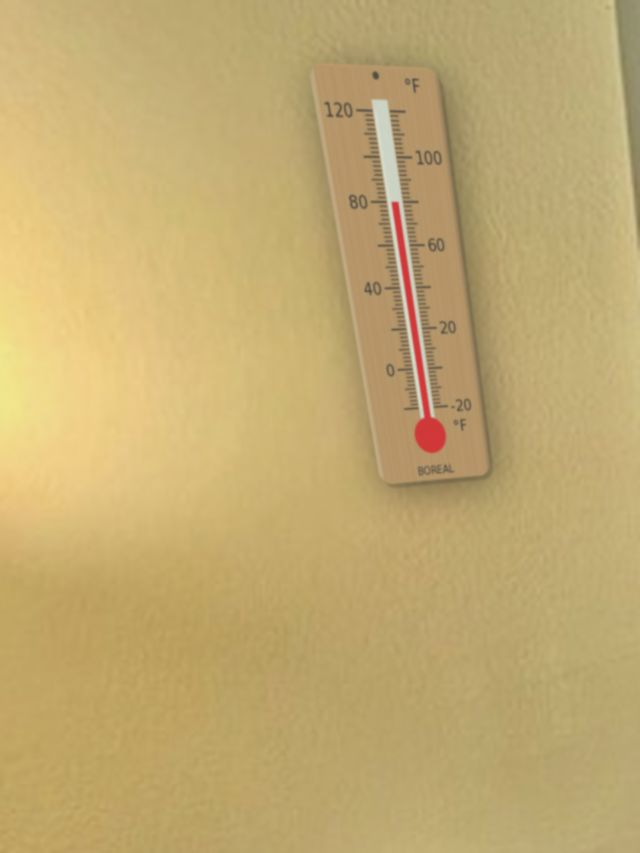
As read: 80
